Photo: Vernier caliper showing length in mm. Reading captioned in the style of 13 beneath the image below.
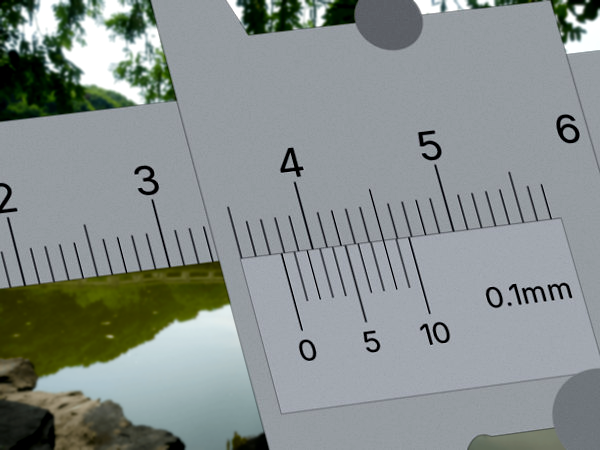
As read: 37.8
